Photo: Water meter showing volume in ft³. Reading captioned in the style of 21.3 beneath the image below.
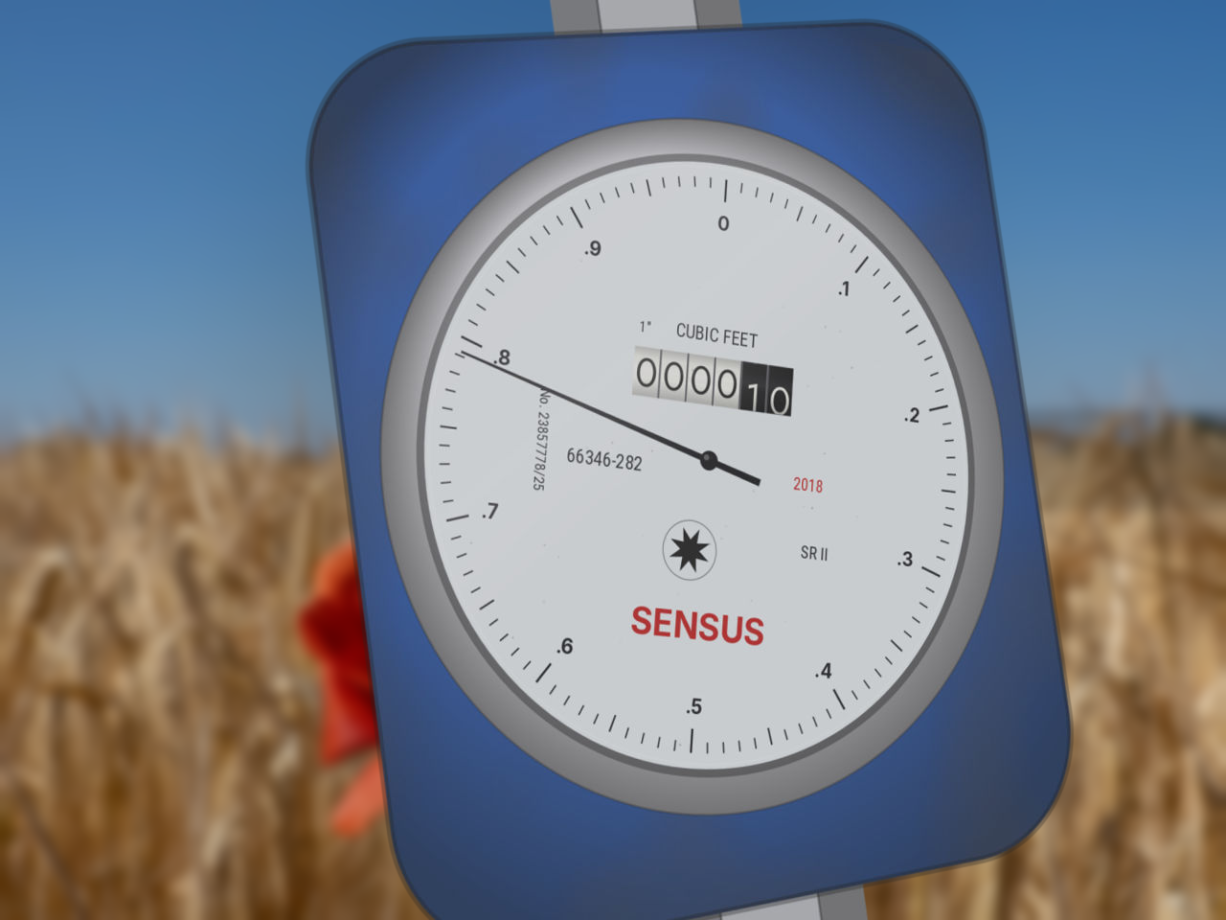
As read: 9.79
